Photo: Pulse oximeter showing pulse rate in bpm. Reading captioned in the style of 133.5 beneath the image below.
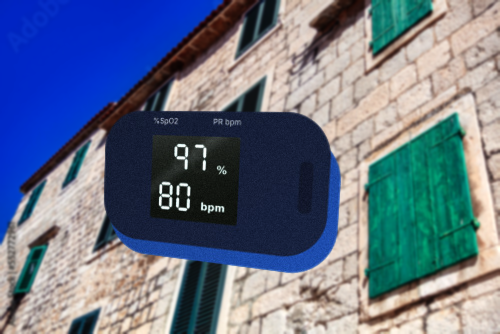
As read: 80
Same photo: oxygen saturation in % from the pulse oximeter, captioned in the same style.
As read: 97
